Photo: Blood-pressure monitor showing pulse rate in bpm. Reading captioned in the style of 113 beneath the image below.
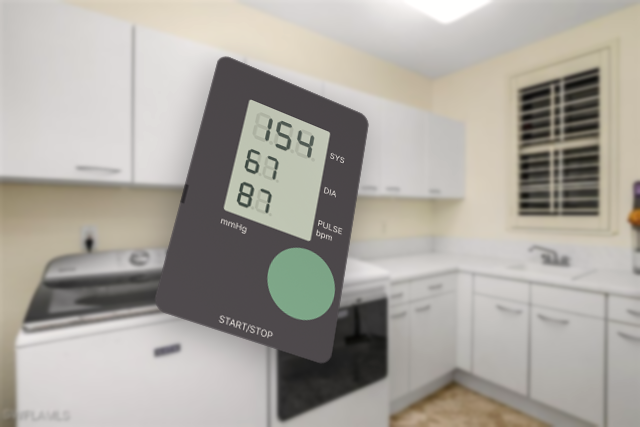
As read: 87
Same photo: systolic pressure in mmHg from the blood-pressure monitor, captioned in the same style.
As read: 154
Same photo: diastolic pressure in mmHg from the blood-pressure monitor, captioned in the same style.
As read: 67
